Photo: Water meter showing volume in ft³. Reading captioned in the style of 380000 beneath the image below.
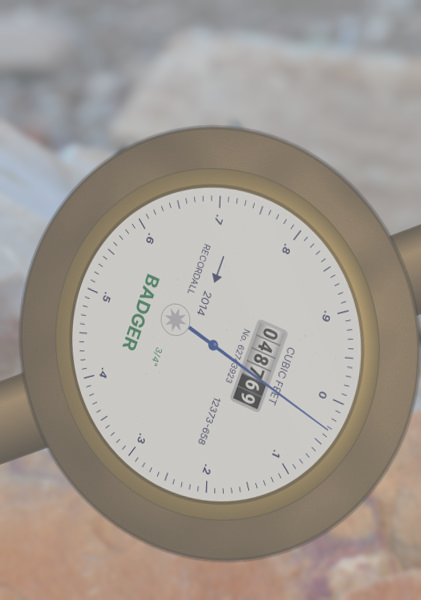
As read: 48769.03
